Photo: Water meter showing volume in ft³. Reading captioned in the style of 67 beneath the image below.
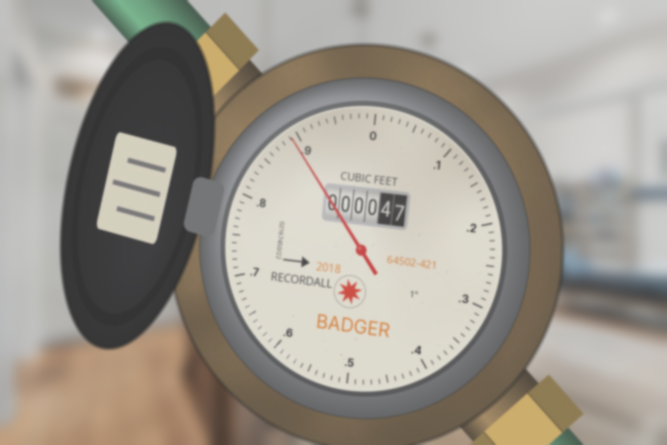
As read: 46.89
